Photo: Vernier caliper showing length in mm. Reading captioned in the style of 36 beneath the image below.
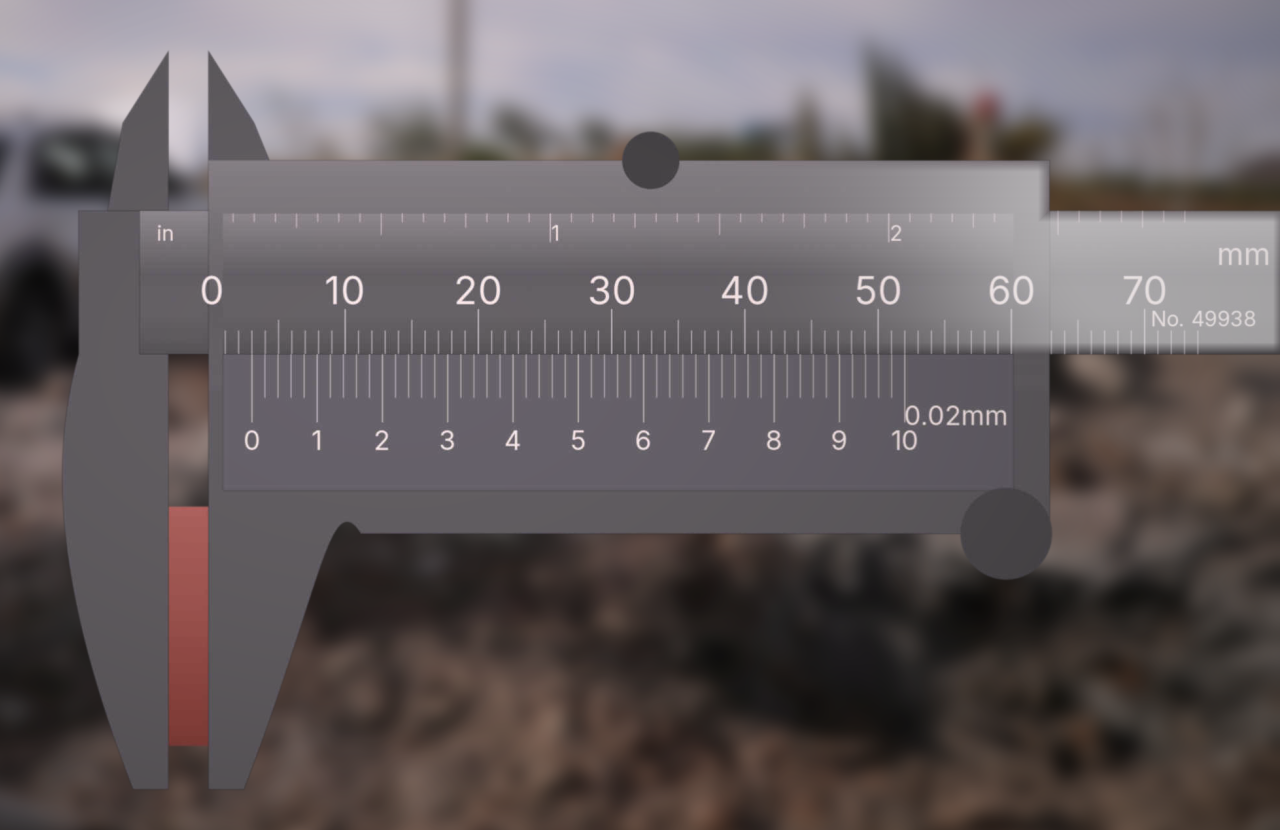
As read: 3.0
